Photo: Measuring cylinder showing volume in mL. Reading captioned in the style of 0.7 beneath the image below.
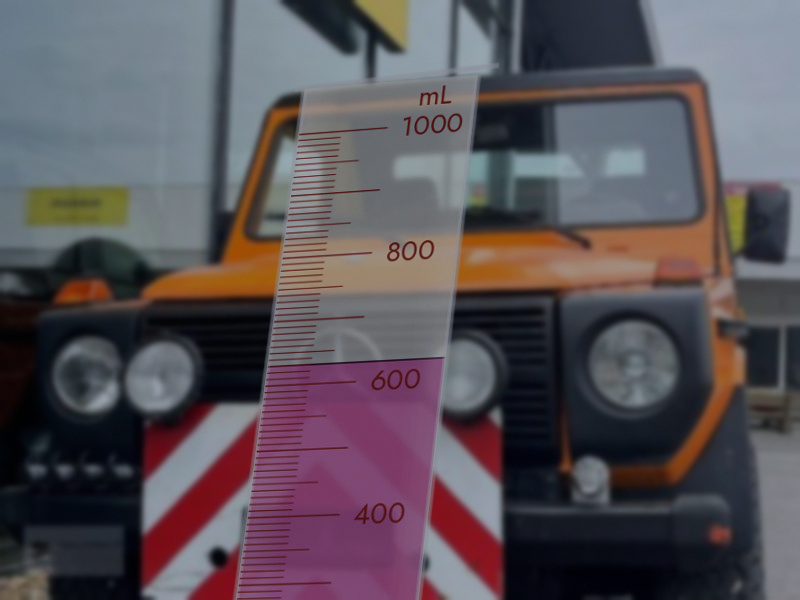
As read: 630
